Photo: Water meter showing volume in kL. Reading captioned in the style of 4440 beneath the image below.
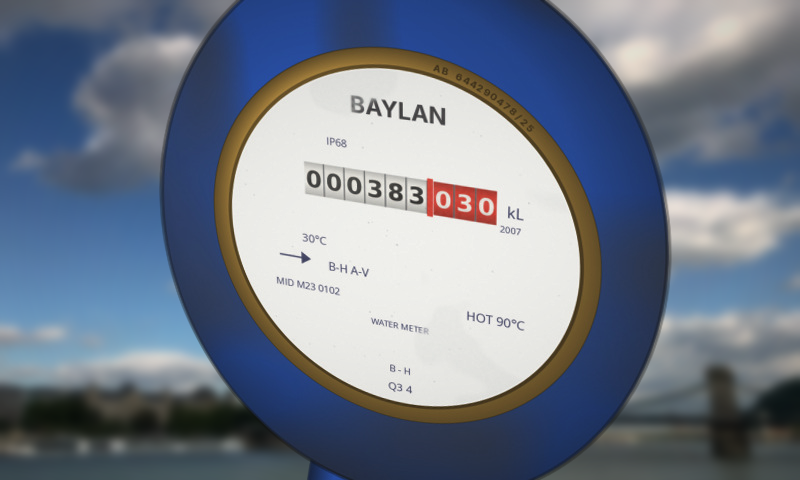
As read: 383.030
